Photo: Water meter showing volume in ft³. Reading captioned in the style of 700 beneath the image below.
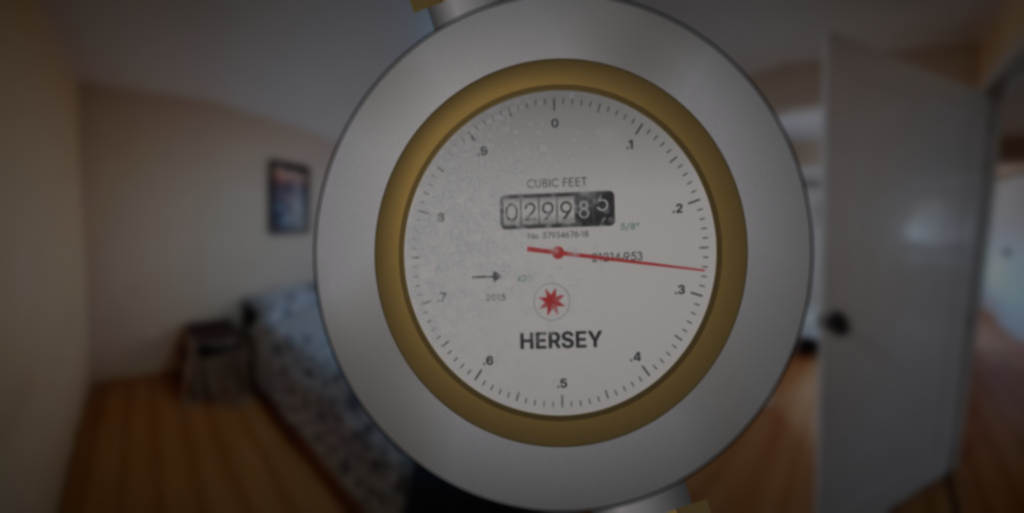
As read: 29985.27
